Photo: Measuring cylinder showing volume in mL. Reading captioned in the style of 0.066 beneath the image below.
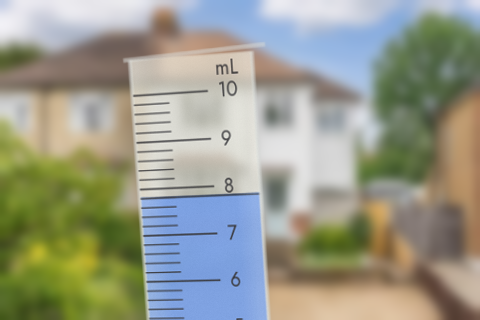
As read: 7.8
